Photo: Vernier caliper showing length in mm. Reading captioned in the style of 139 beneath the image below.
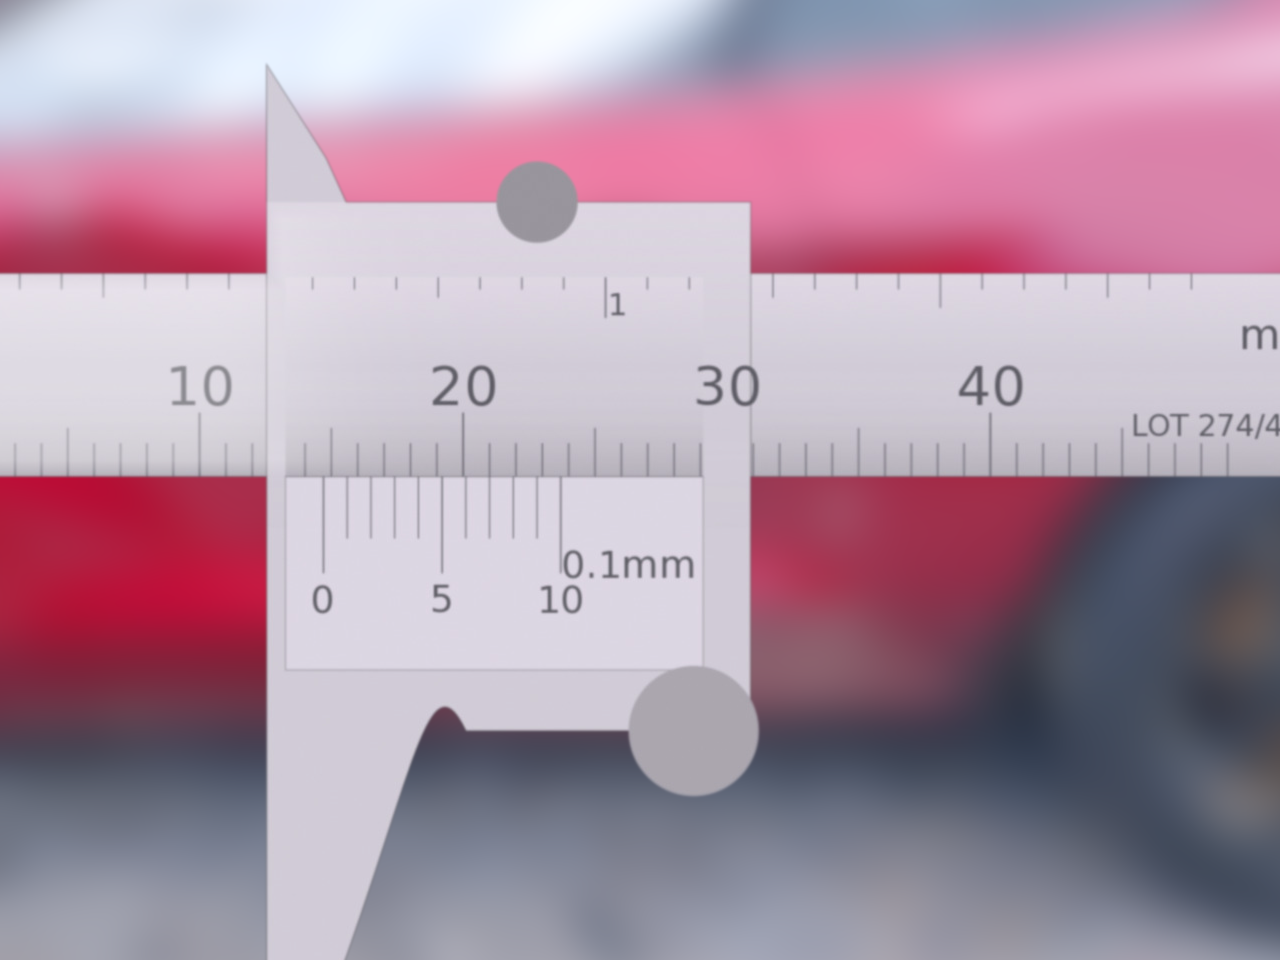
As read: 14.7
